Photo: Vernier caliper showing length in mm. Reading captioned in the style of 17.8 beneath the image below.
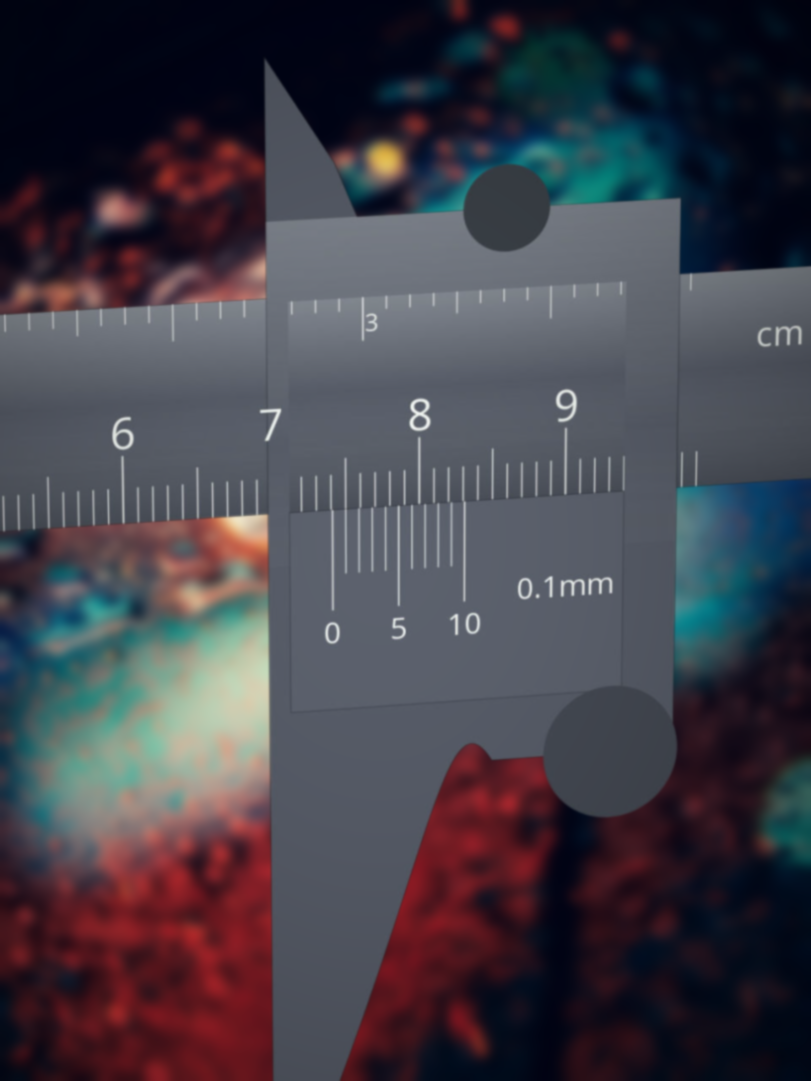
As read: 74.1
